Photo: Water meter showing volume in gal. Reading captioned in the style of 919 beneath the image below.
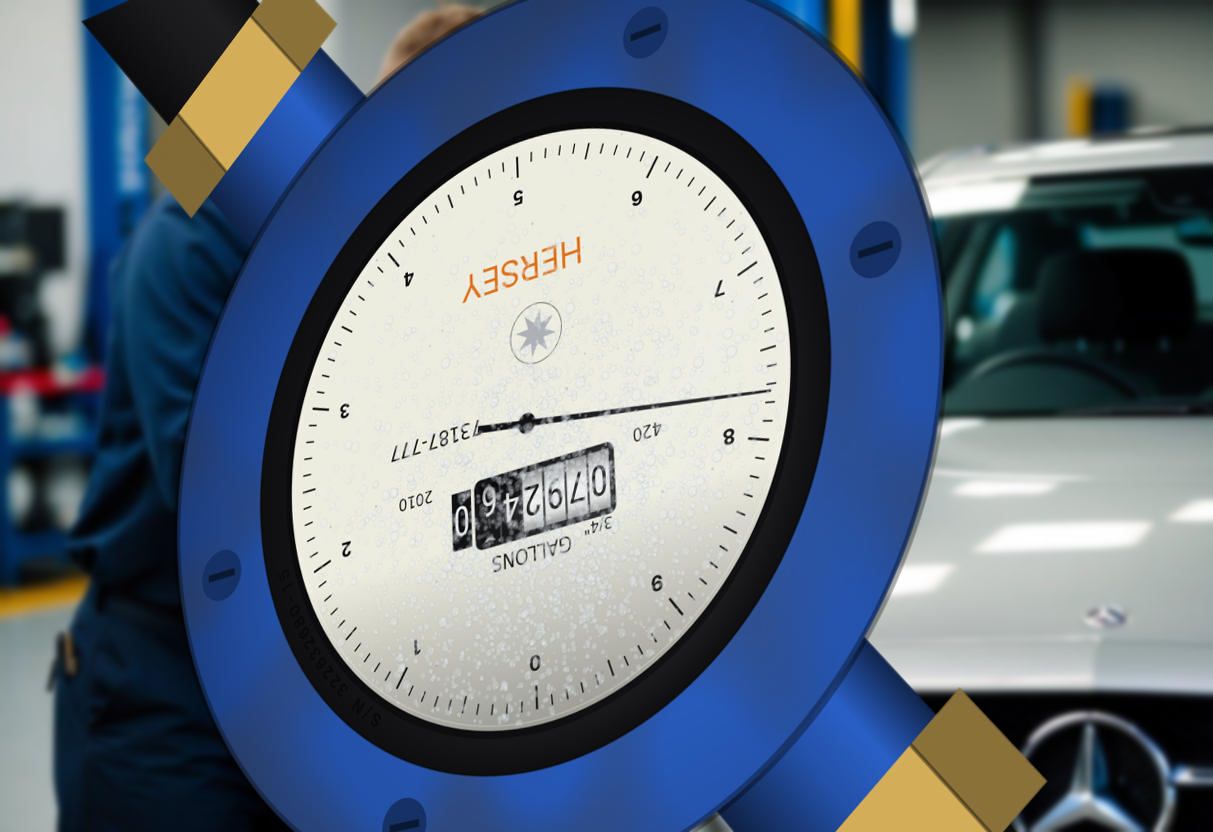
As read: 792457.7
